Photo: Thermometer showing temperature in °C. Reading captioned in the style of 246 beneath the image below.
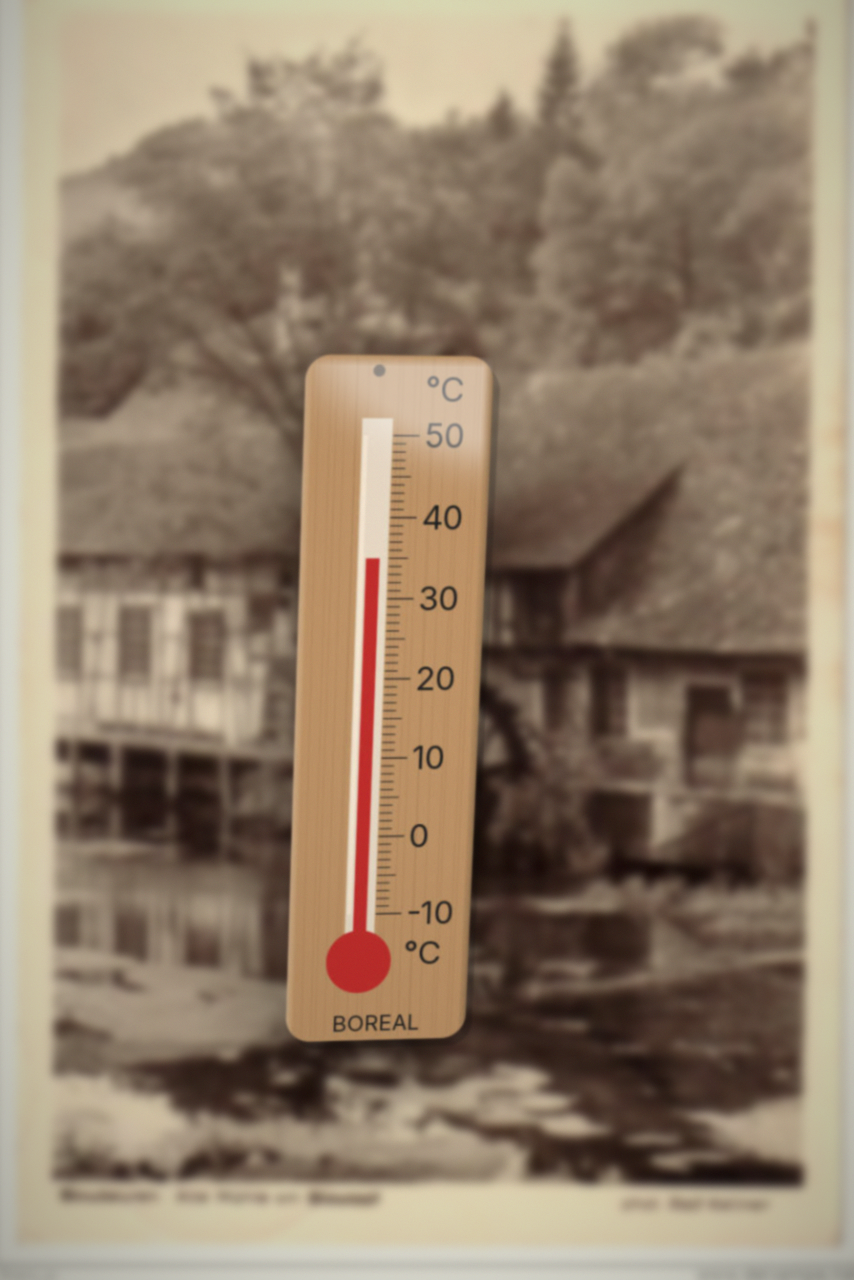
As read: 35
